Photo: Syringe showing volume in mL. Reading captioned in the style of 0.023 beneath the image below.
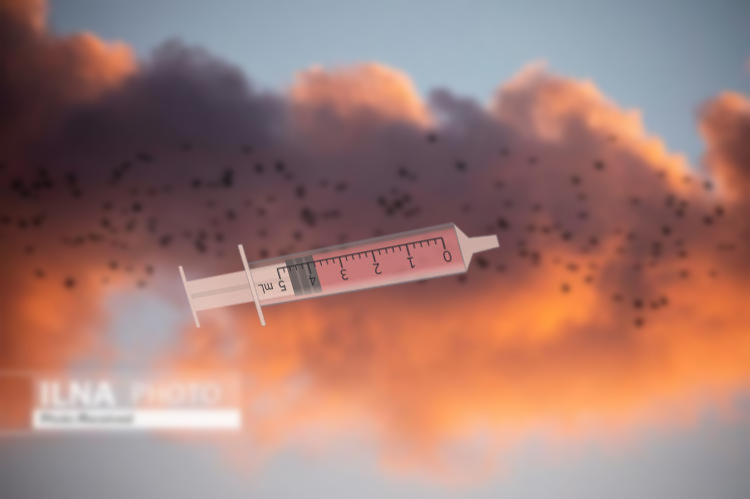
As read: 3.8
